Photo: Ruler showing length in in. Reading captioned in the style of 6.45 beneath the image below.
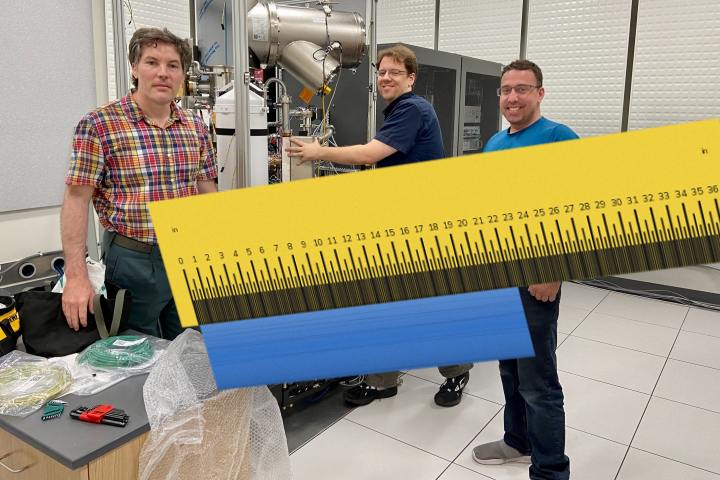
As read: 22.5
